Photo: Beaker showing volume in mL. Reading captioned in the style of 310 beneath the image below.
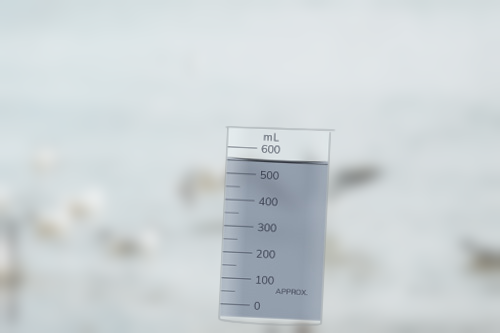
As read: 550
